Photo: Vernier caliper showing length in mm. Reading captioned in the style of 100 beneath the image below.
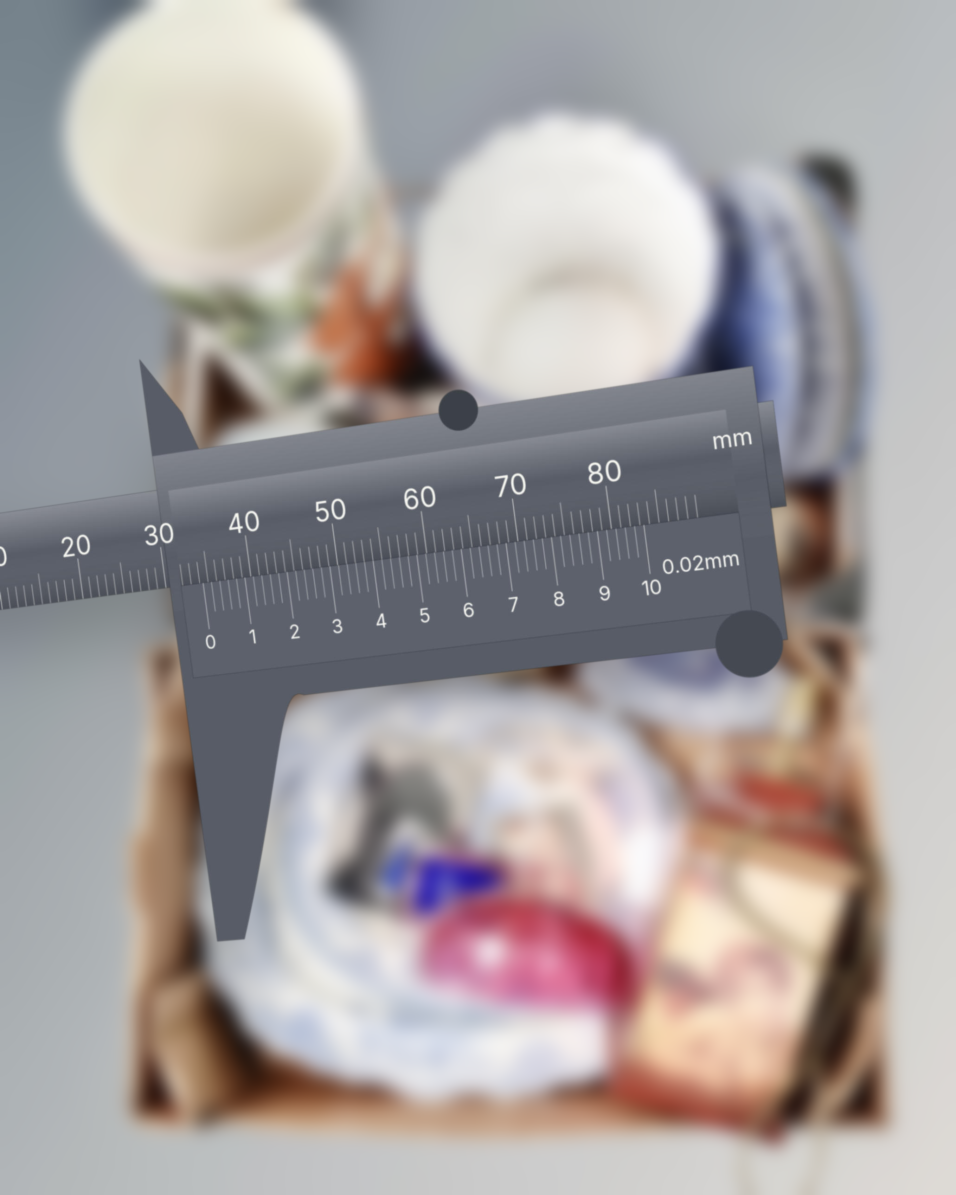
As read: 34.4
